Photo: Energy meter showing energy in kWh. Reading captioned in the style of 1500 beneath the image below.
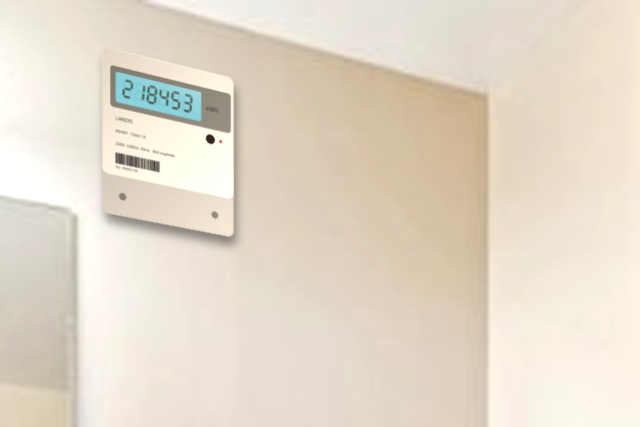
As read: 218453
